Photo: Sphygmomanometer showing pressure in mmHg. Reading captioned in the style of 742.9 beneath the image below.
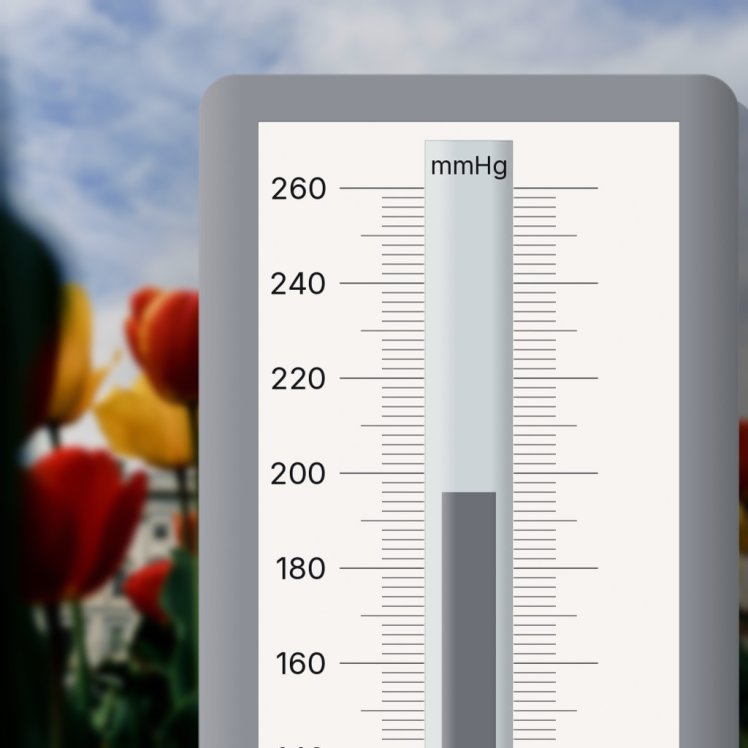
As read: 196
